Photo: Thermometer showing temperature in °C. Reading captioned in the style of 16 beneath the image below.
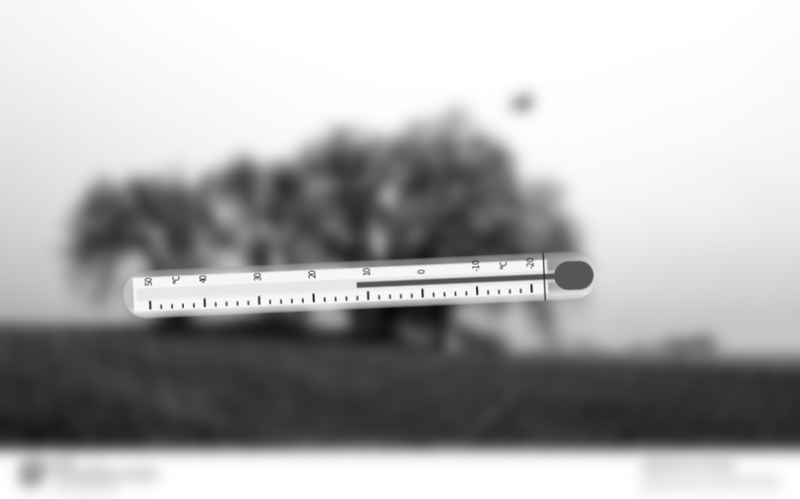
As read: 12
